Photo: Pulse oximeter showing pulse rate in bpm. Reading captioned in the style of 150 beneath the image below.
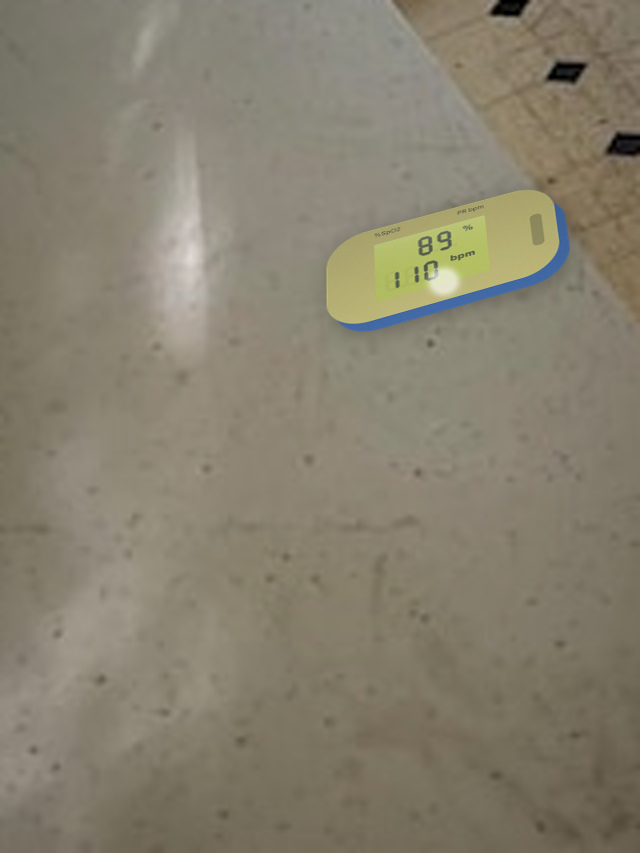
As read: 110
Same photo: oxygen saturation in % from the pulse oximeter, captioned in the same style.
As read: 89
